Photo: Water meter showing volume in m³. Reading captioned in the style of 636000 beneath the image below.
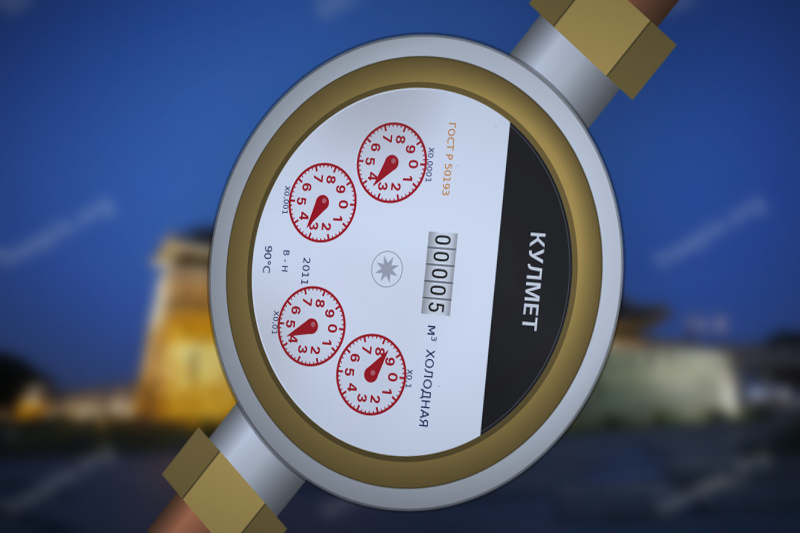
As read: 5.8433
